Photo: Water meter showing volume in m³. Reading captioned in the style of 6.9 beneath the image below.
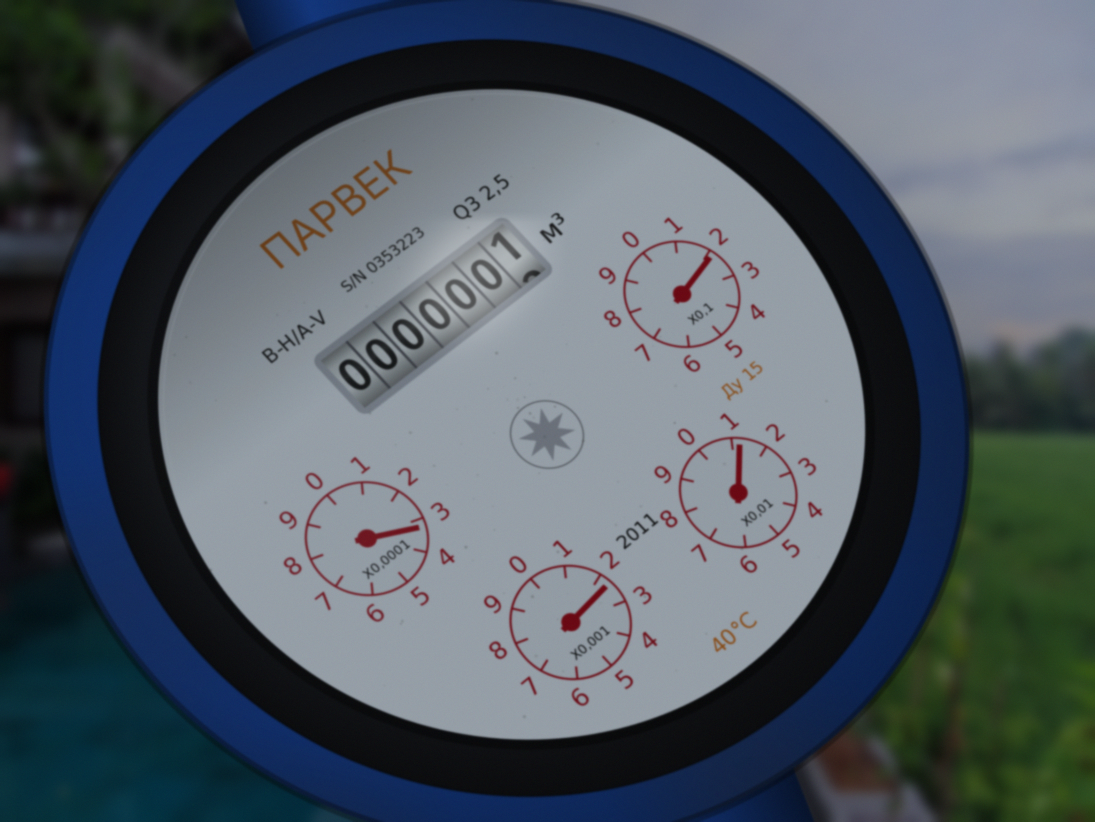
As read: 1.2123
